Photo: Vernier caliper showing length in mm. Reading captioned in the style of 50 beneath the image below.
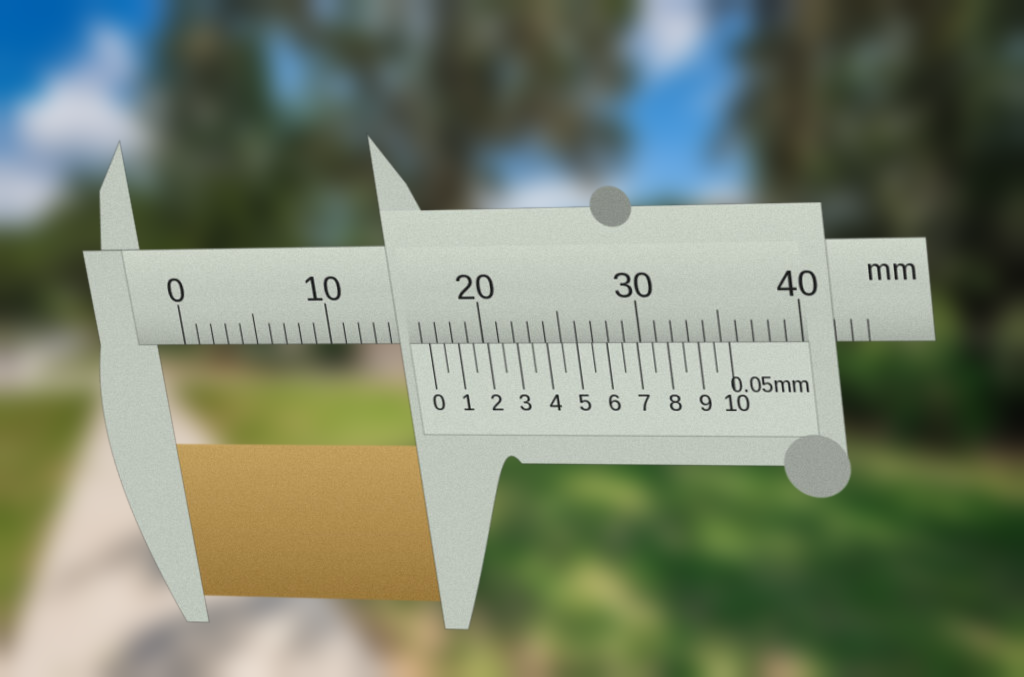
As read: 16.5
